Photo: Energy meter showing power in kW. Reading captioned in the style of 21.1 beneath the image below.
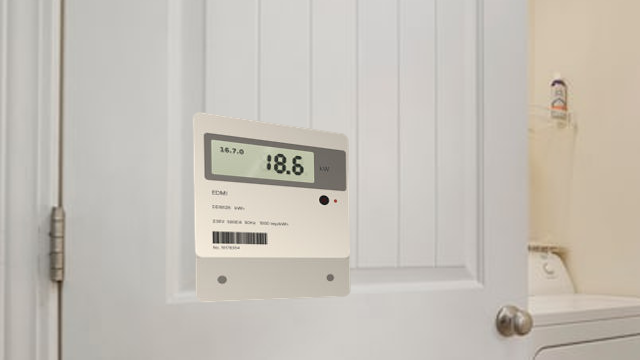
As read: 18.6
